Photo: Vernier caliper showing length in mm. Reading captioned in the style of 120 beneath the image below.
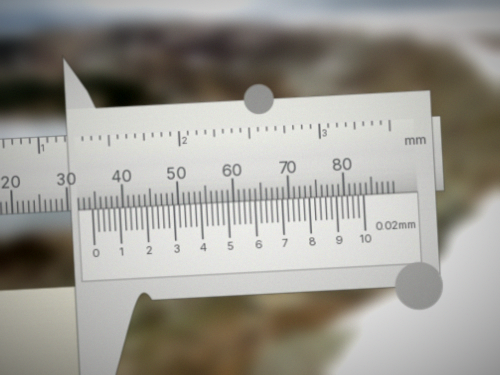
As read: 34.5
